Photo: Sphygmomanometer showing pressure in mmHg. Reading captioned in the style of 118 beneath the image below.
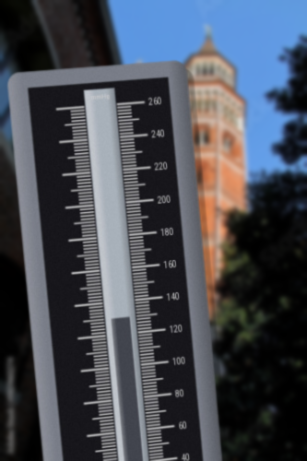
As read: 130
